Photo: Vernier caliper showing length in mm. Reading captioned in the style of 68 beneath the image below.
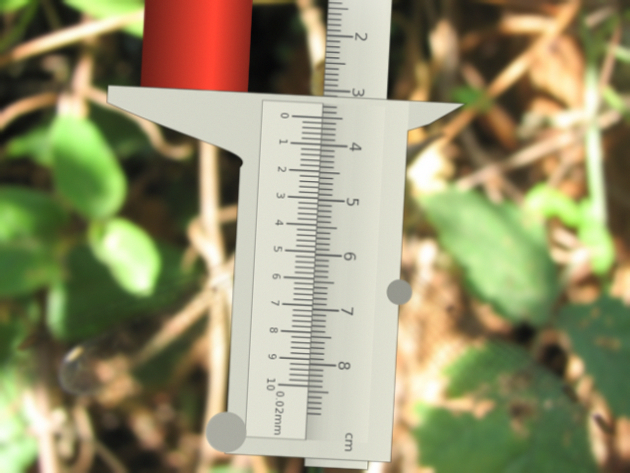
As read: 35.0
